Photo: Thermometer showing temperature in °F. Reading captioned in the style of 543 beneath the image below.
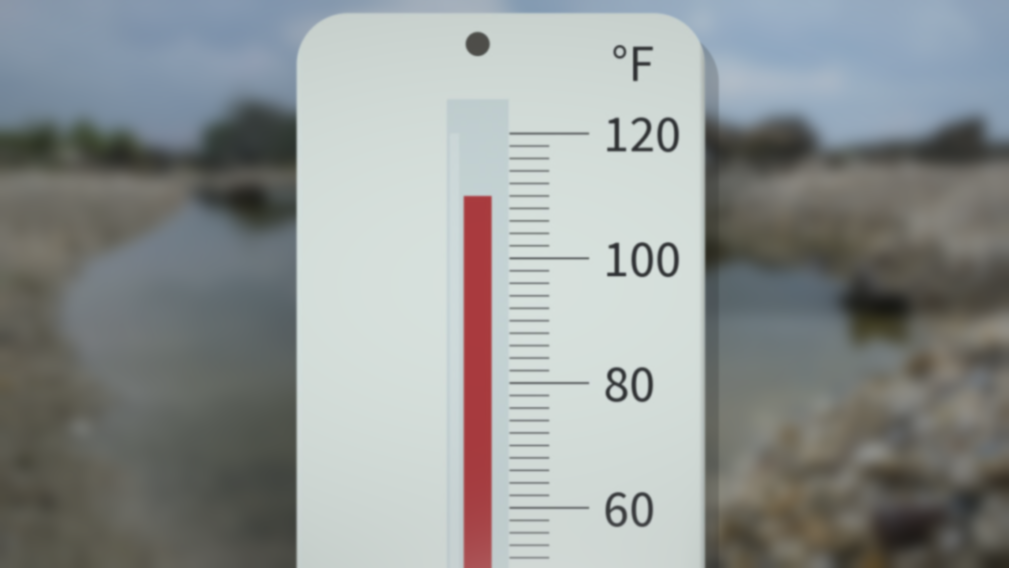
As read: 110
